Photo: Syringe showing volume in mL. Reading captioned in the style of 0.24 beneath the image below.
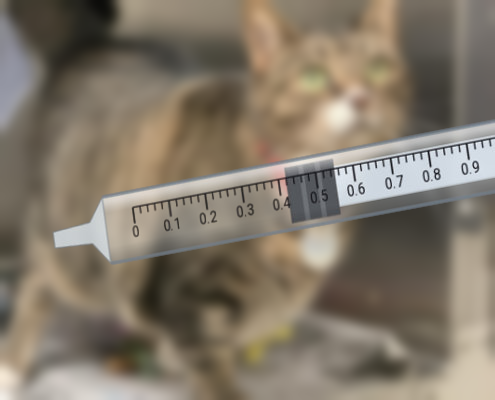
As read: 0.42
